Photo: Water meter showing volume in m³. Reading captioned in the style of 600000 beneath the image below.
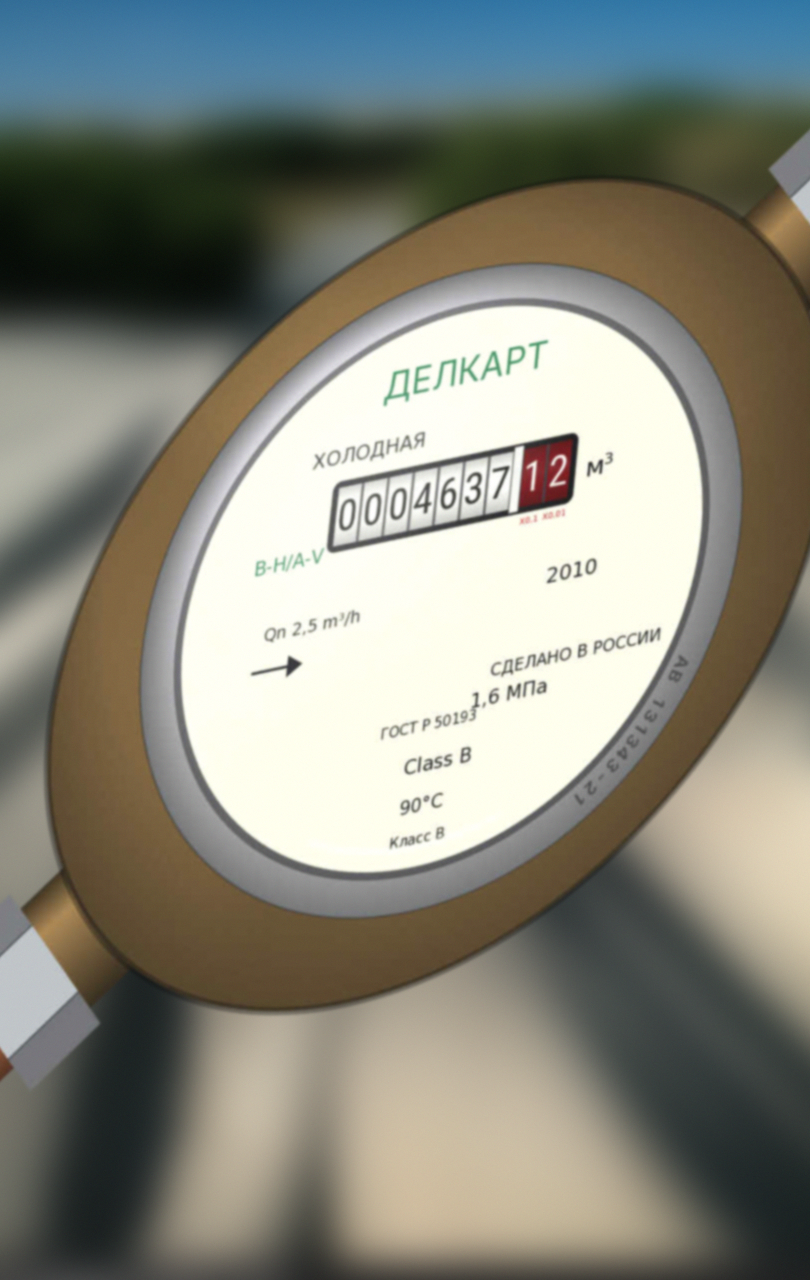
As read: 4637.12
